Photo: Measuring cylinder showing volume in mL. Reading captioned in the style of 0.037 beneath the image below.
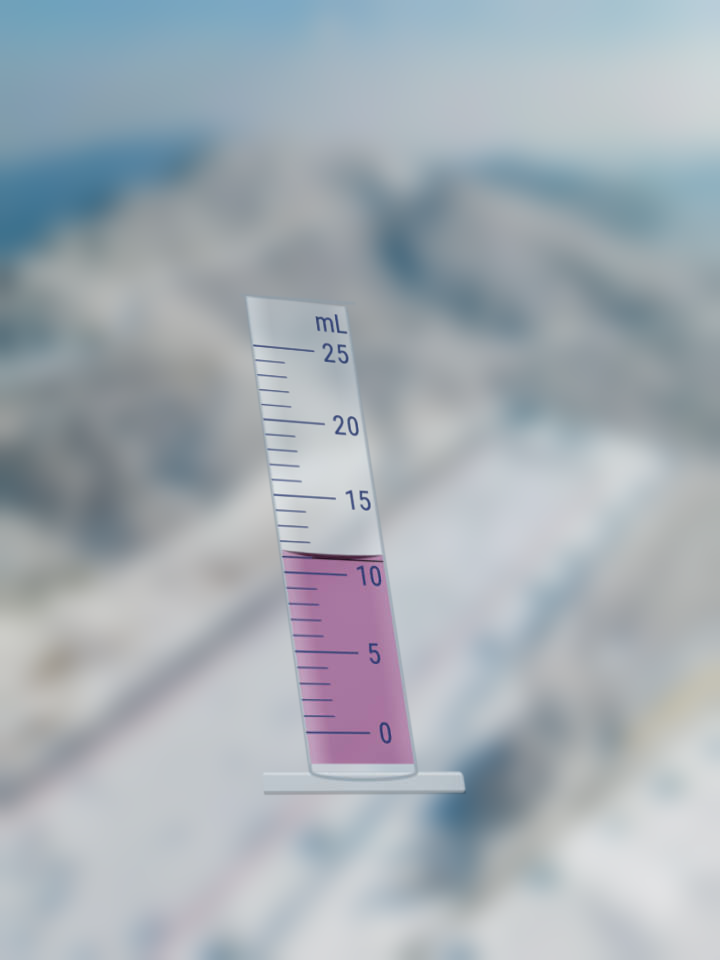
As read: 11
